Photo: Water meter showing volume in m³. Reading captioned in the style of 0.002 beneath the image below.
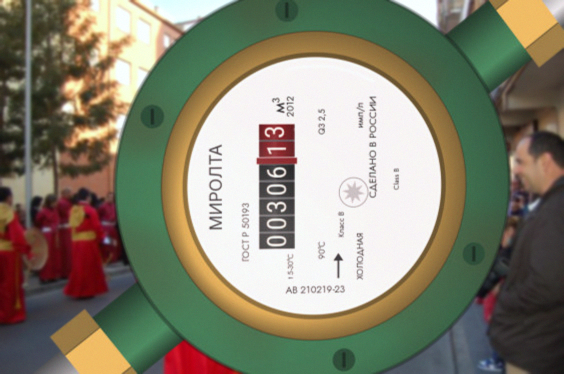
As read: 306.13
